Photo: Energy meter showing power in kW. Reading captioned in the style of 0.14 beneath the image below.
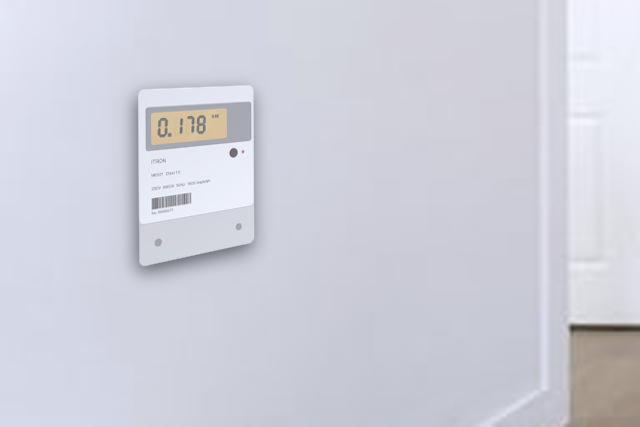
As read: 0.178
